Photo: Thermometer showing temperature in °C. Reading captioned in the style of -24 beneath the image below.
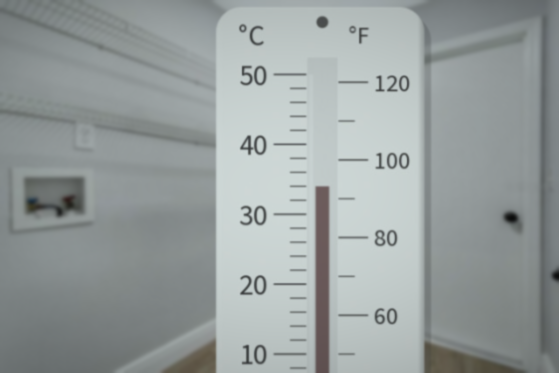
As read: 34
